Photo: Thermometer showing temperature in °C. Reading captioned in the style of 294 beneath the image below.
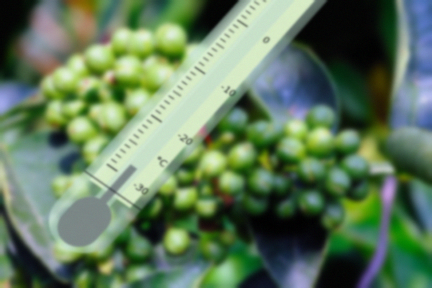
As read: -28
